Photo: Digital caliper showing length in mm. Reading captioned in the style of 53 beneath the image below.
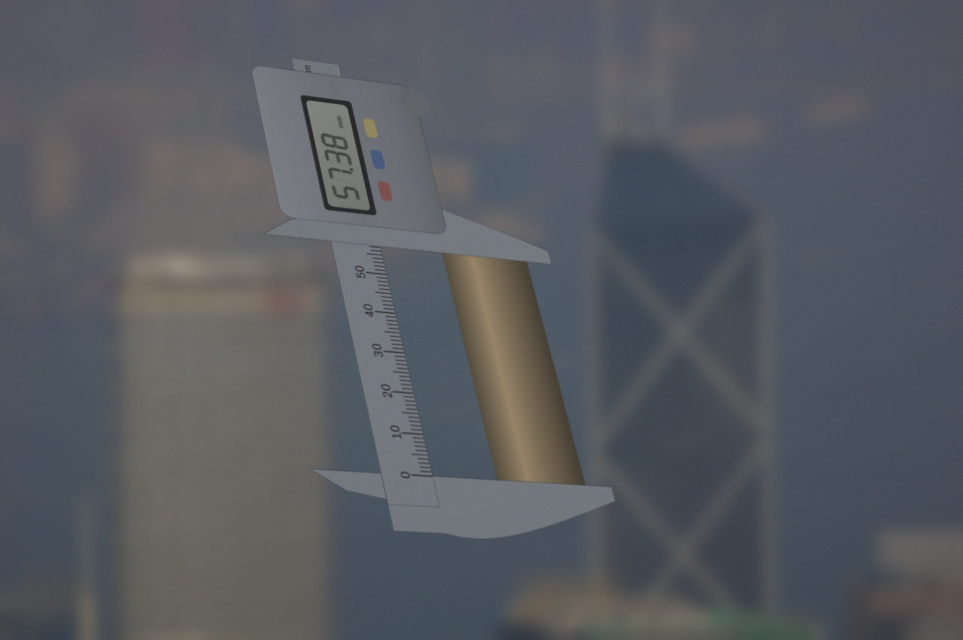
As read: 57.38
